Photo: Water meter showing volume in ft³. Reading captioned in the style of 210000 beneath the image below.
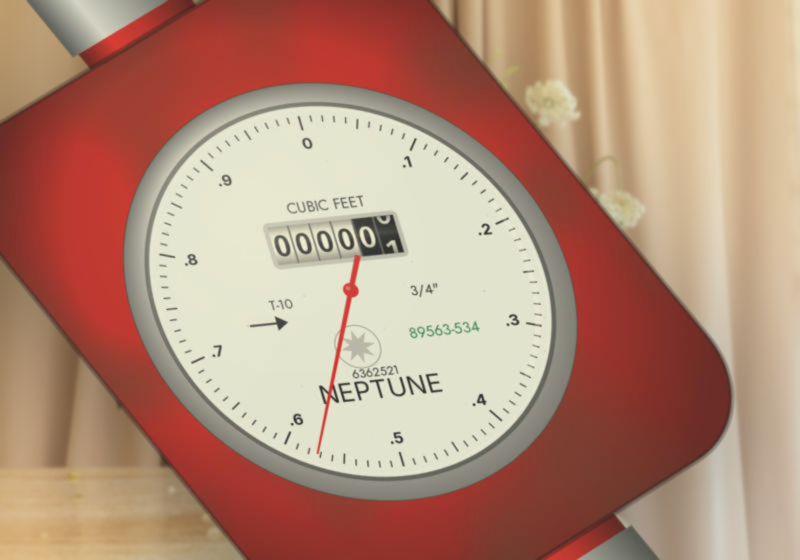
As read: 0.57
